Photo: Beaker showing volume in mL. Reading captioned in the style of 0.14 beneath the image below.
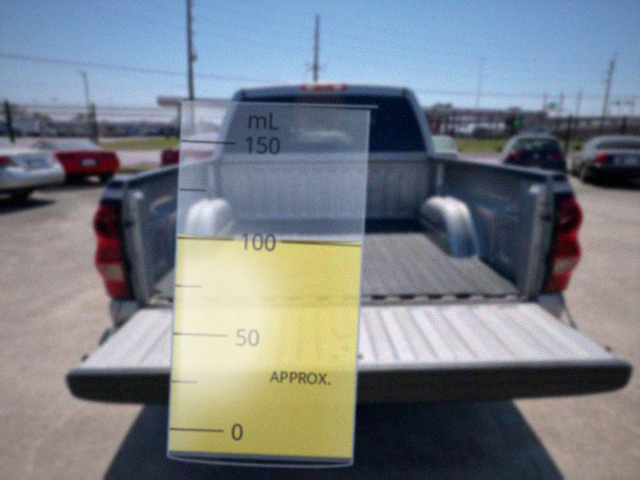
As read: 100
